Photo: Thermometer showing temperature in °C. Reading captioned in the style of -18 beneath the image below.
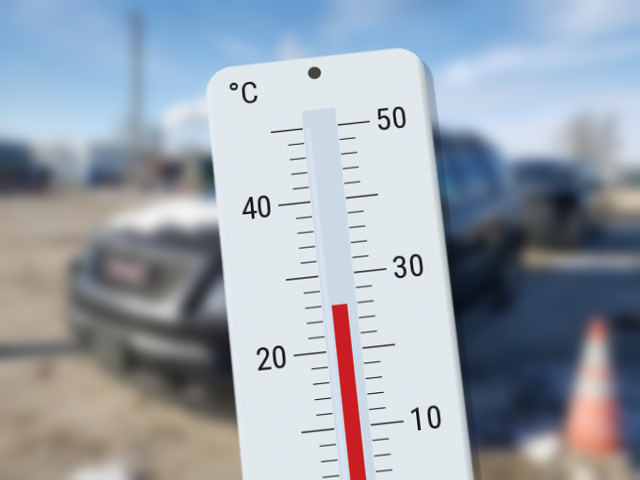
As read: 26
